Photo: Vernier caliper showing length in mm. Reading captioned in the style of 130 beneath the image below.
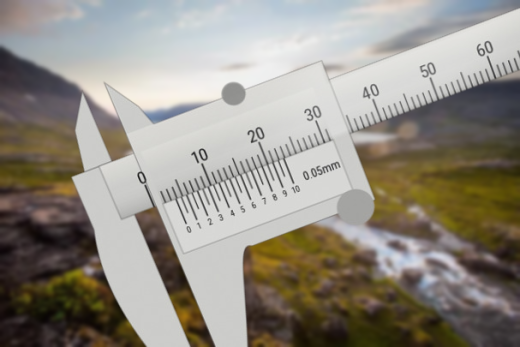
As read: 3.8
